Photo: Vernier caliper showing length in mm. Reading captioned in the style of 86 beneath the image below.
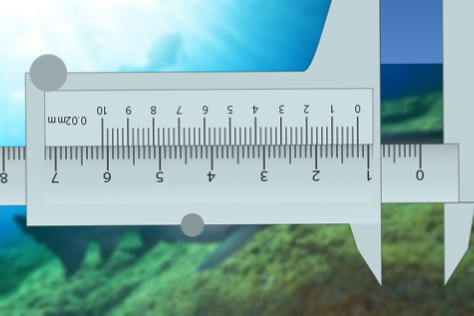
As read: 12.0
